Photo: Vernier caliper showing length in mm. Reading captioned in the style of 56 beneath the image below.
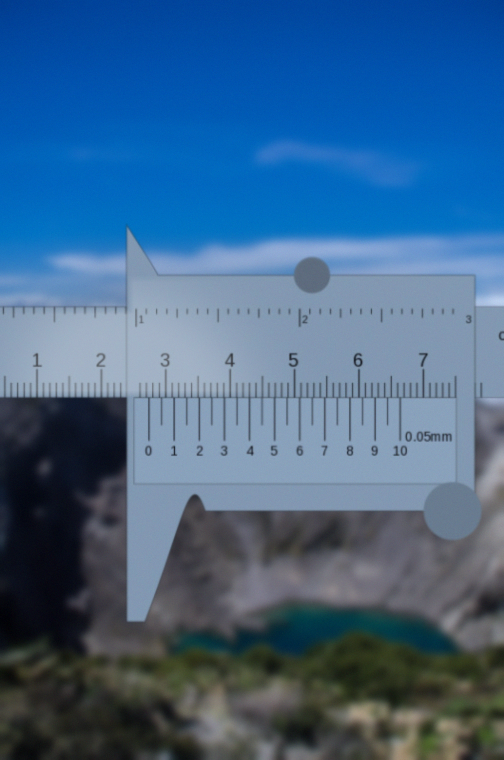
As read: 27.4
